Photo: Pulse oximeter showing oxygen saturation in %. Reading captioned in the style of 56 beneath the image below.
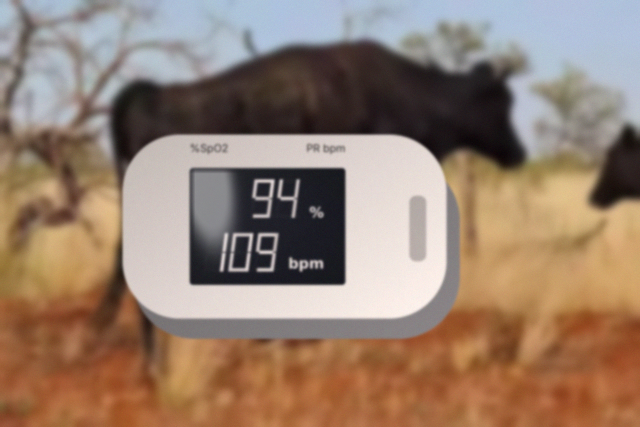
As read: 94
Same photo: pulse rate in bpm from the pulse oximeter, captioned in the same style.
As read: 109
